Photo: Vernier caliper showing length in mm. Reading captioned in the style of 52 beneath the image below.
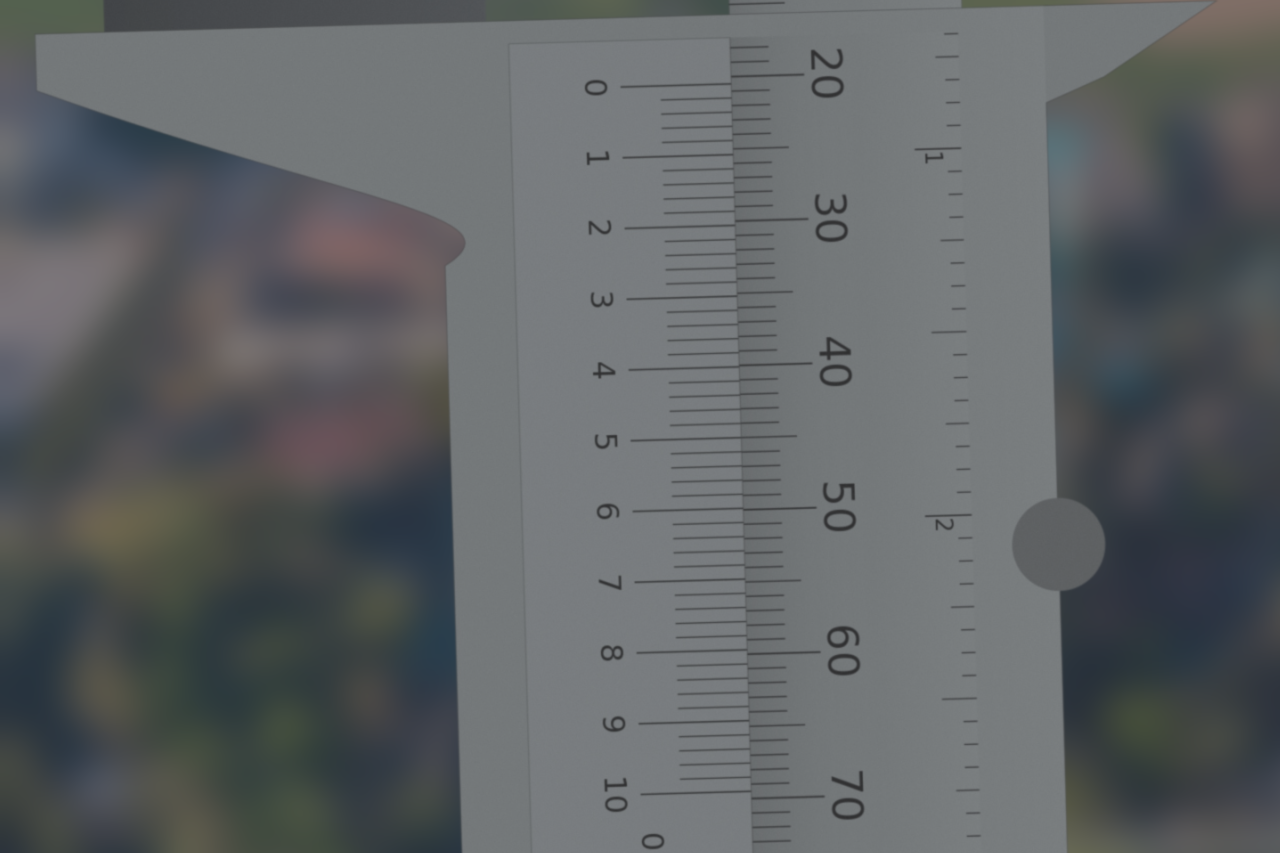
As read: 20.5
